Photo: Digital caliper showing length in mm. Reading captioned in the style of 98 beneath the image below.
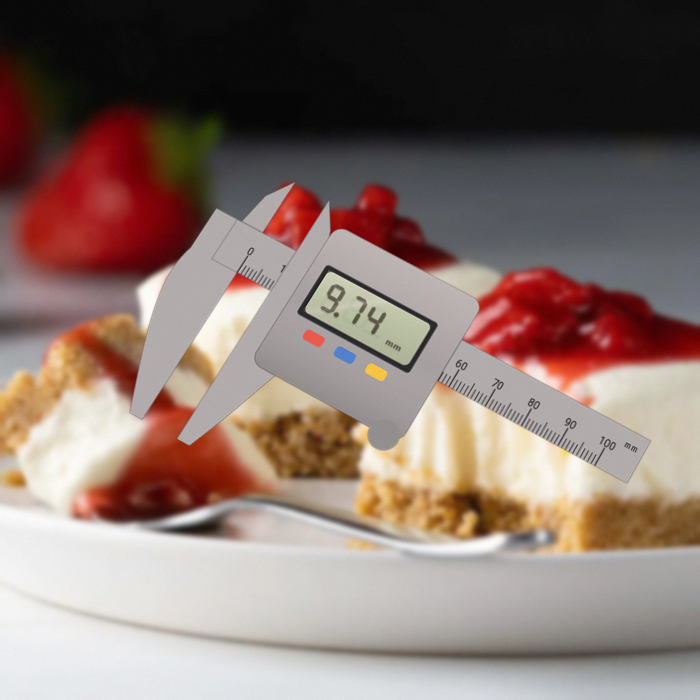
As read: 9.74
